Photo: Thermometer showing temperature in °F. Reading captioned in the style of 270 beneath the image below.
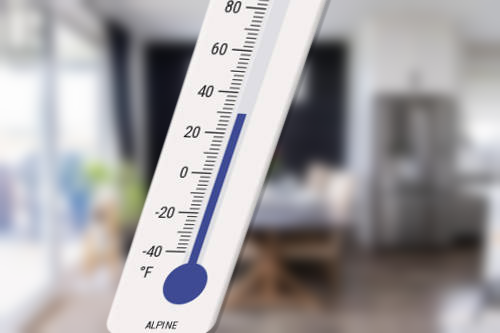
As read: 30
